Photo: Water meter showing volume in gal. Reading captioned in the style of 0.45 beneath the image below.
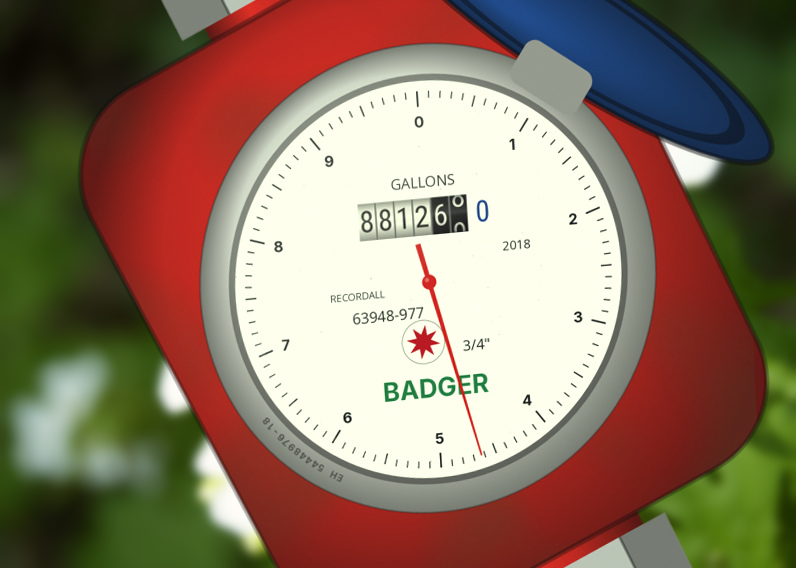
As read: 8812684.6
